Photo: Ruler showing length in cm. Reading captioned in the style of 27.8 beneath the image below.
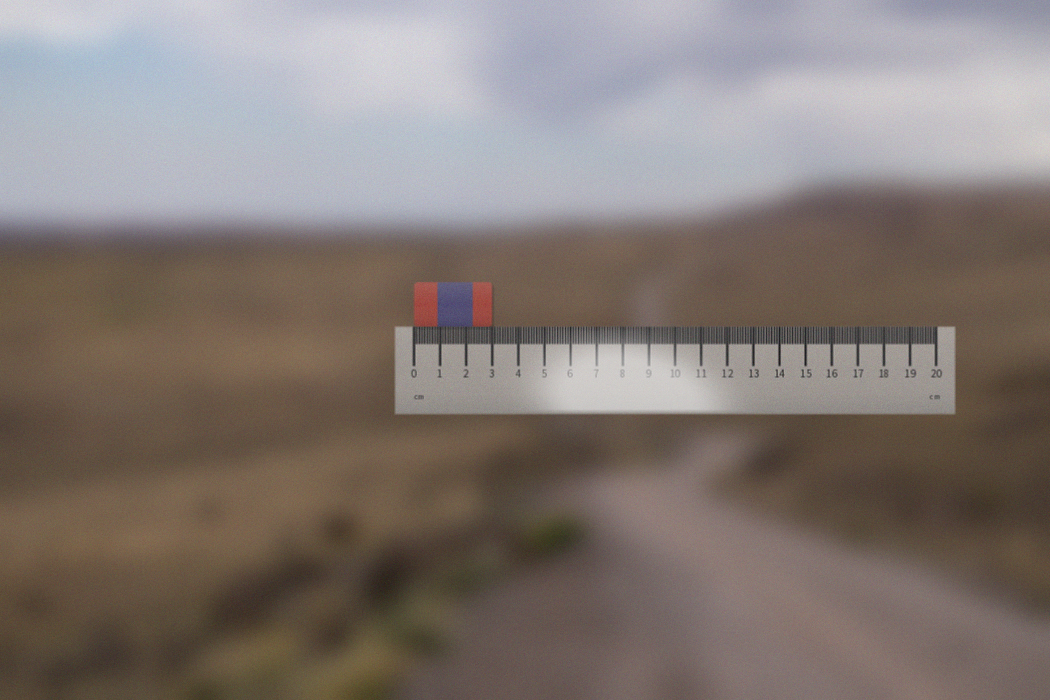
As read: 3
